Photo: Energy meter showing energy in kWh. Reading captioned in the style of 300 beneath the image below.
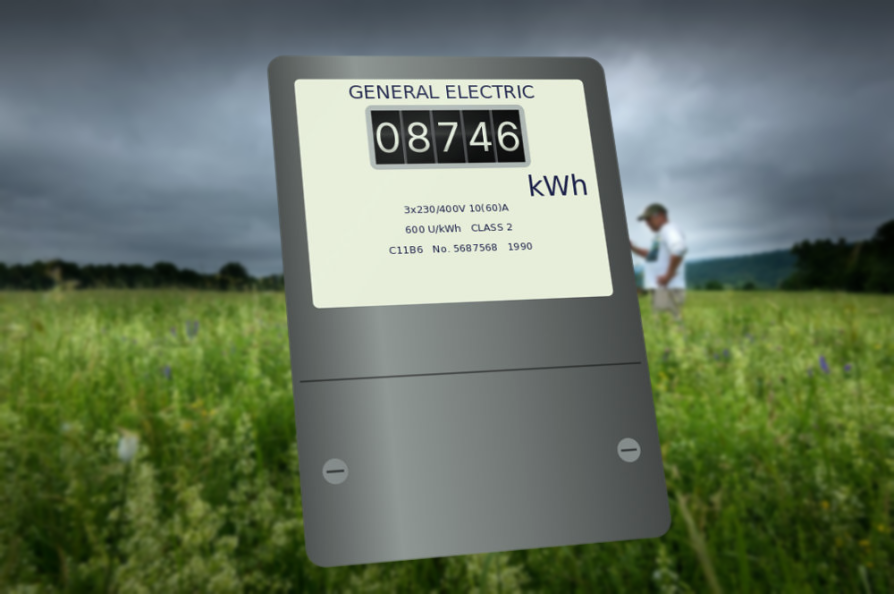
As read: 8746
